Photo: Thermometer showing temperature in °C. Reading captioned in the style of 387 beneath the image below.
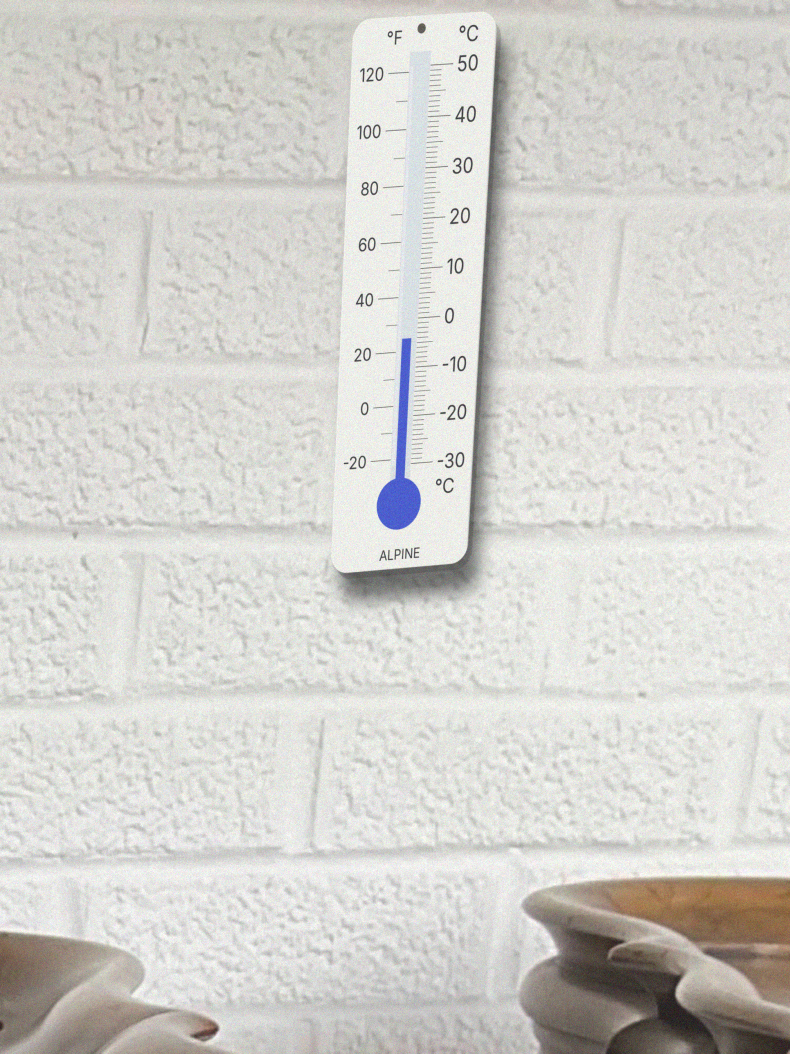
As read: -4
